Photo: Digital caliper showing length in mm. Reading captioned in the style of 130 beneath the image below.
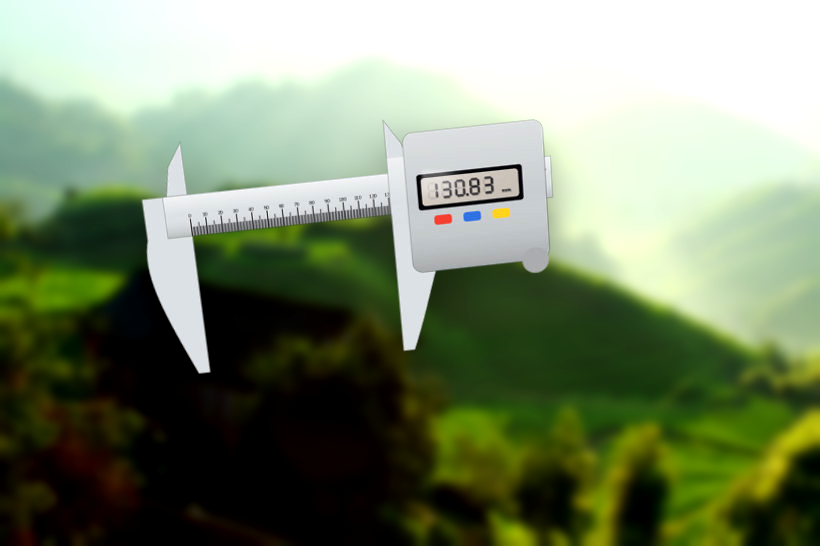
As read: 130.83
